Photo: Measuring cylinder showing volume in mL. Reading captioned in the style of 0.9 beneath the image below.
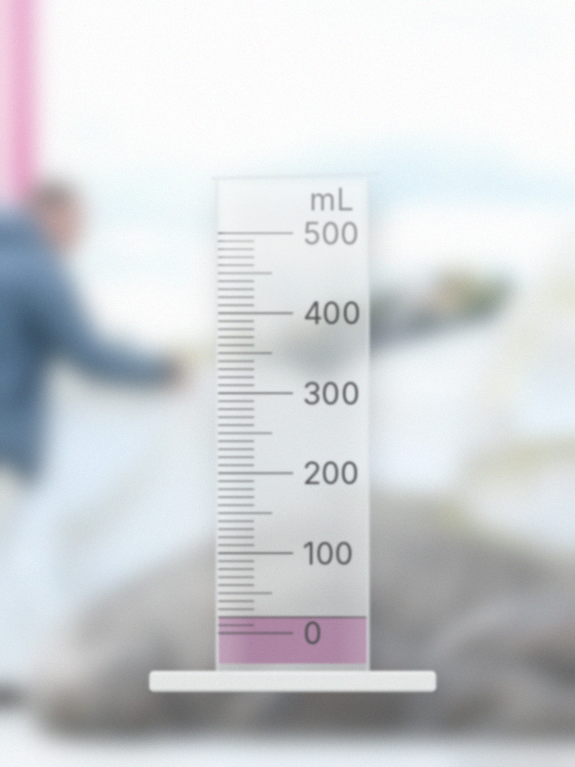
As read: 20
